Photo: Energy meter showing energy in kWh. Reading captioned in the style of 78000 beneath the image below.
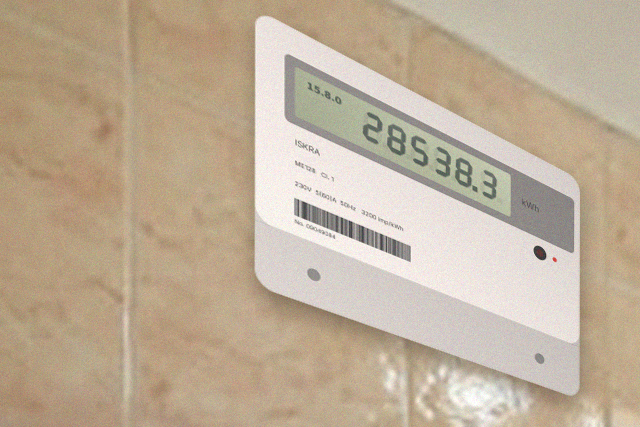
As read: 28538.3
